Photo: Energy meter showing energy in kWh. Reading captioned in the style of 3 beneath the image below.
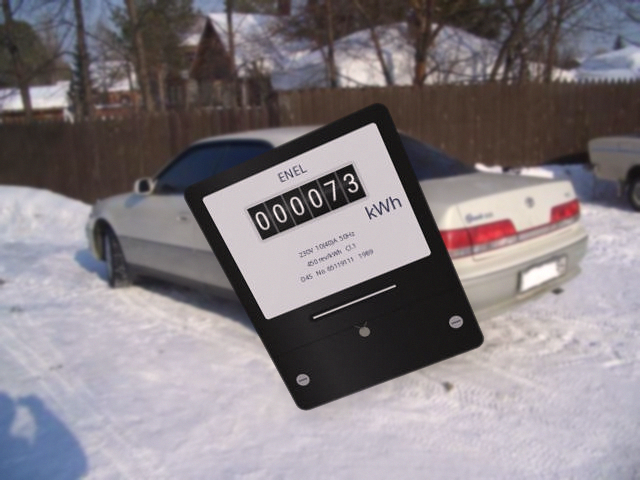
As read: 73
